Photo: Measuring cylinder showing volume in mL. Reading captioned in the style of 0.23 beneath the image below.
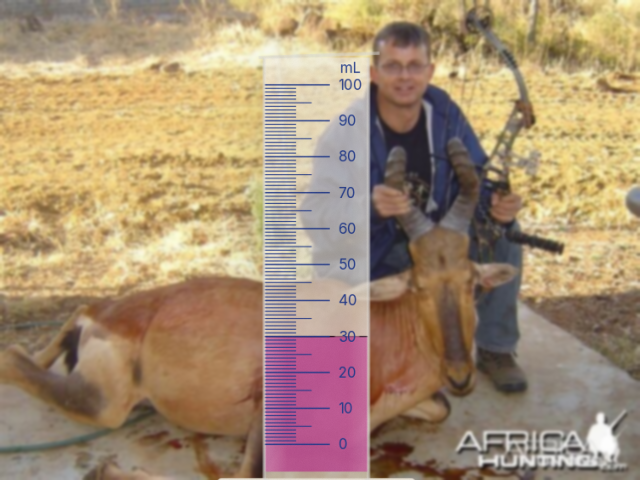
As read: 30
